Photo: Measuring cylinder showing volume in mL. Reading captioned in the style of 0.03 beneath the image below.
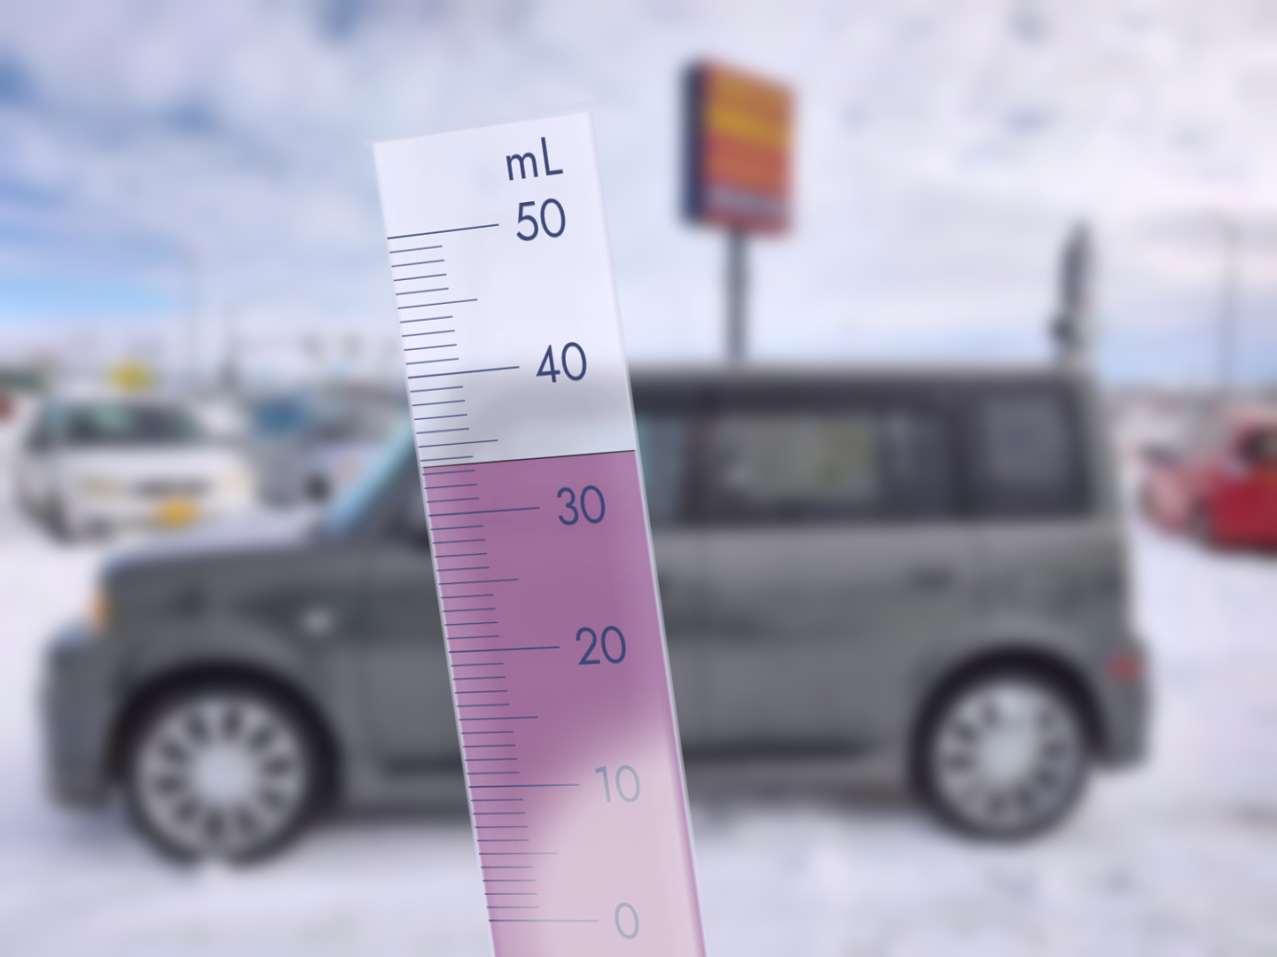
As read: 33.5
